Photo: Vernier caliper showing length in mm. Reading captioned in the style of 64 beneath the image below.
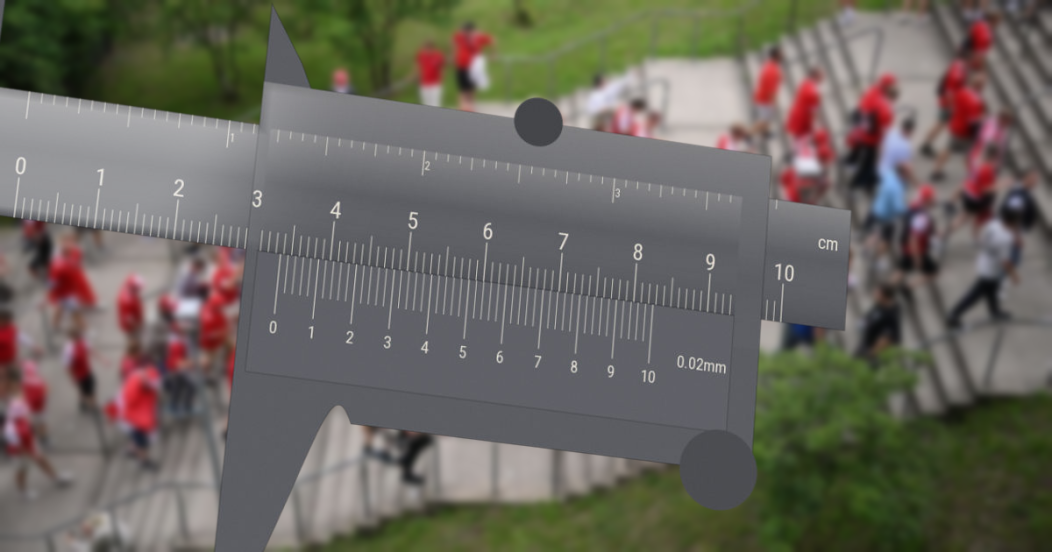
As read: 33.6
